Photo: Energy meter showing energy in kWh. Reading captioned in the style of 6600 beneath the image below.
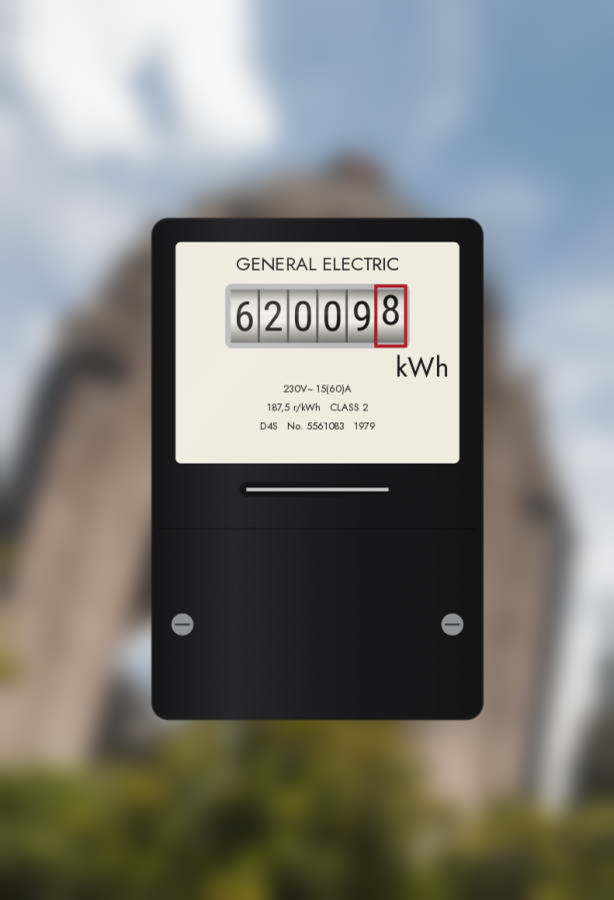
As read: 62009.8
